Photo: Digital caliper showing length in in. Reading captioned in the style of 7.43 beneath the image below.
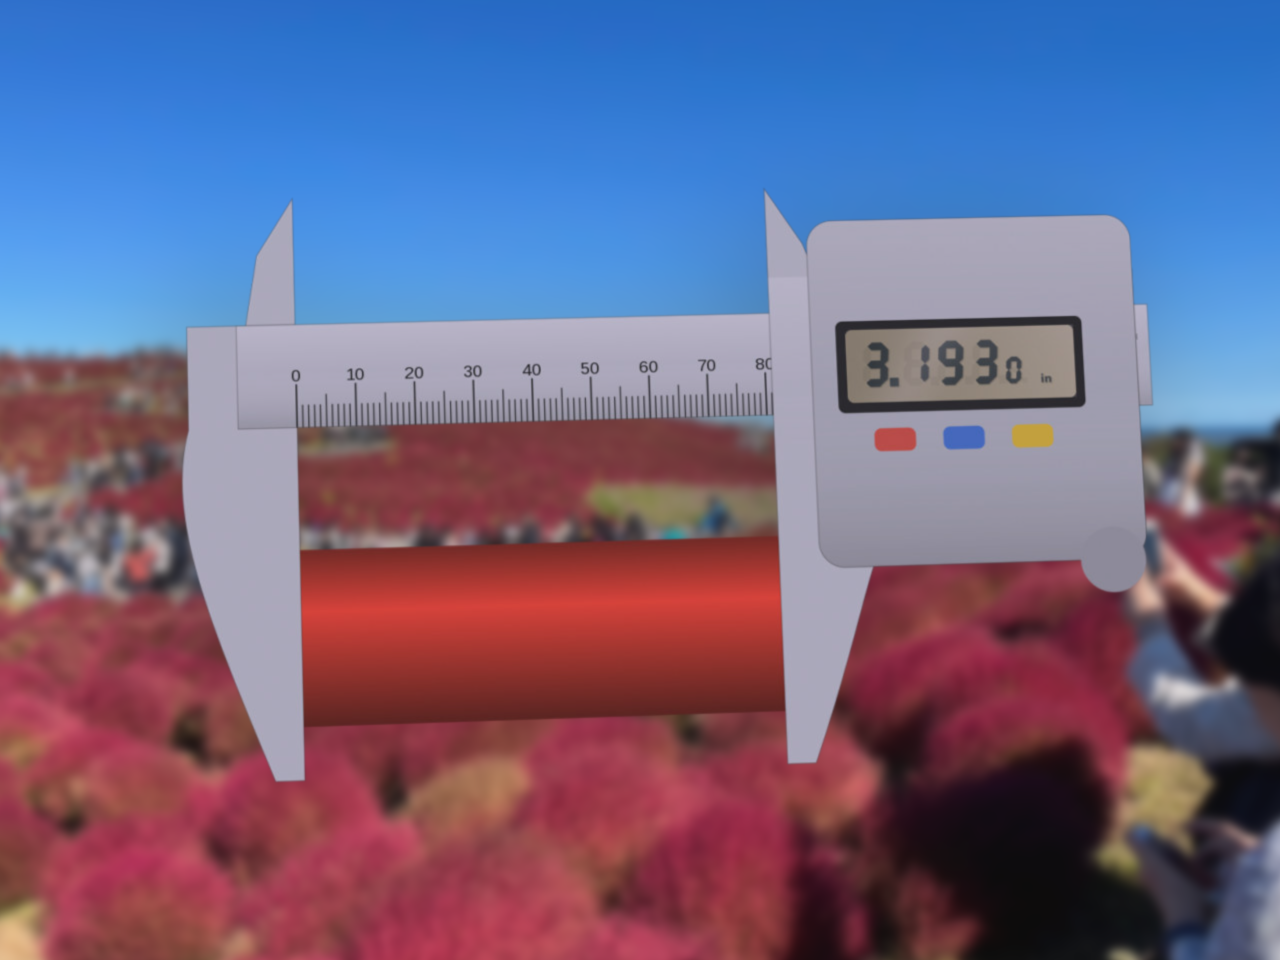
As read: 3.1930
